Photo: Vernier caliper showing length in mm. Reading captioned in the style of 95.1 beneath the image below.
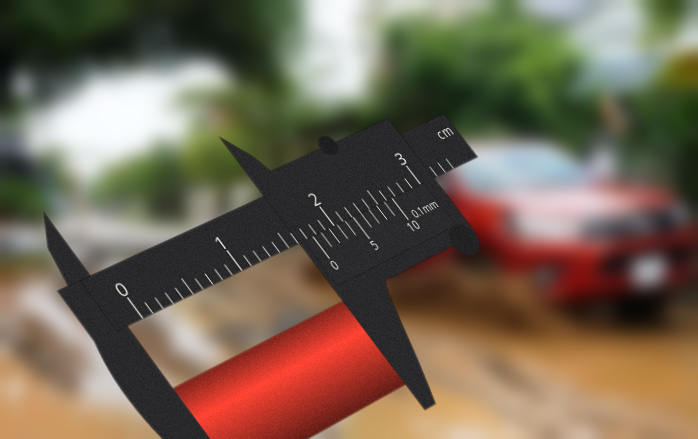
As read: 17.6
